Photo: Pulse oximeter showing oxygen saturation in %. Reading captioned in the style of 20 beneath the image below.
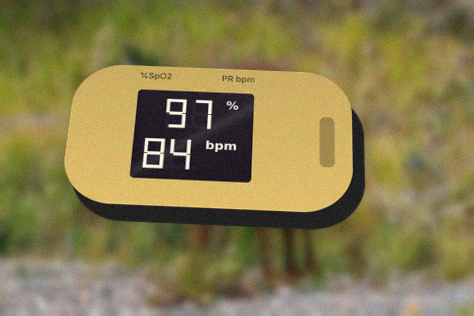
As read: 97
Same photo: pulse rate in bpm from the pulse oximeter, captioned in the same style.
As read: 84
